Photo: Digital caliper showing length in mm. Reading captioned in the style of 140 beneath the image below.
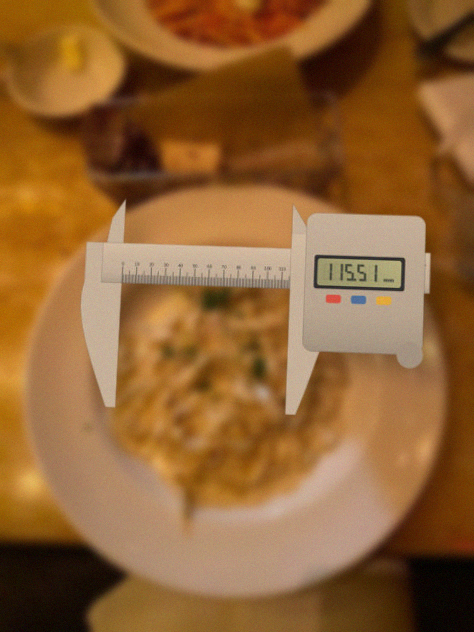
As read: 115.51
